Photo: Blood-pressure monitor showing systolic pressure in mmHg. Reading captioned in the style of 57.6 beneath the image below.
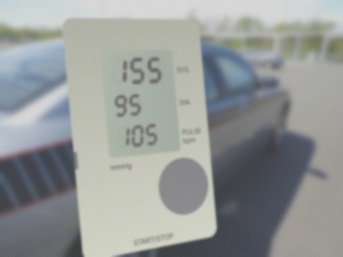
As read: 155
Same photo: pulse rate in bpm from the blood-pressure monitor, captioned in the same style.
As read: 105
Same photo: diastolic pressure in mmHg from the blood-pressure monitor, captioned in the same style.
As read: 95
